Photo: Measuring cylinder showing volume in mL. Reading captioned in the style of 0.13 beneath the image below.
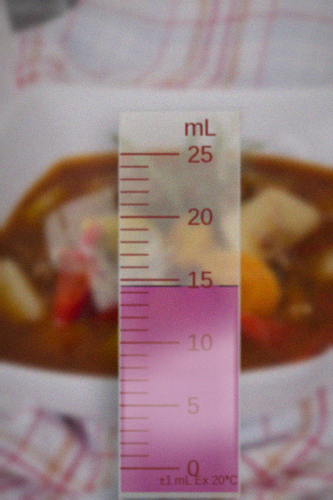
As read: 14.5
